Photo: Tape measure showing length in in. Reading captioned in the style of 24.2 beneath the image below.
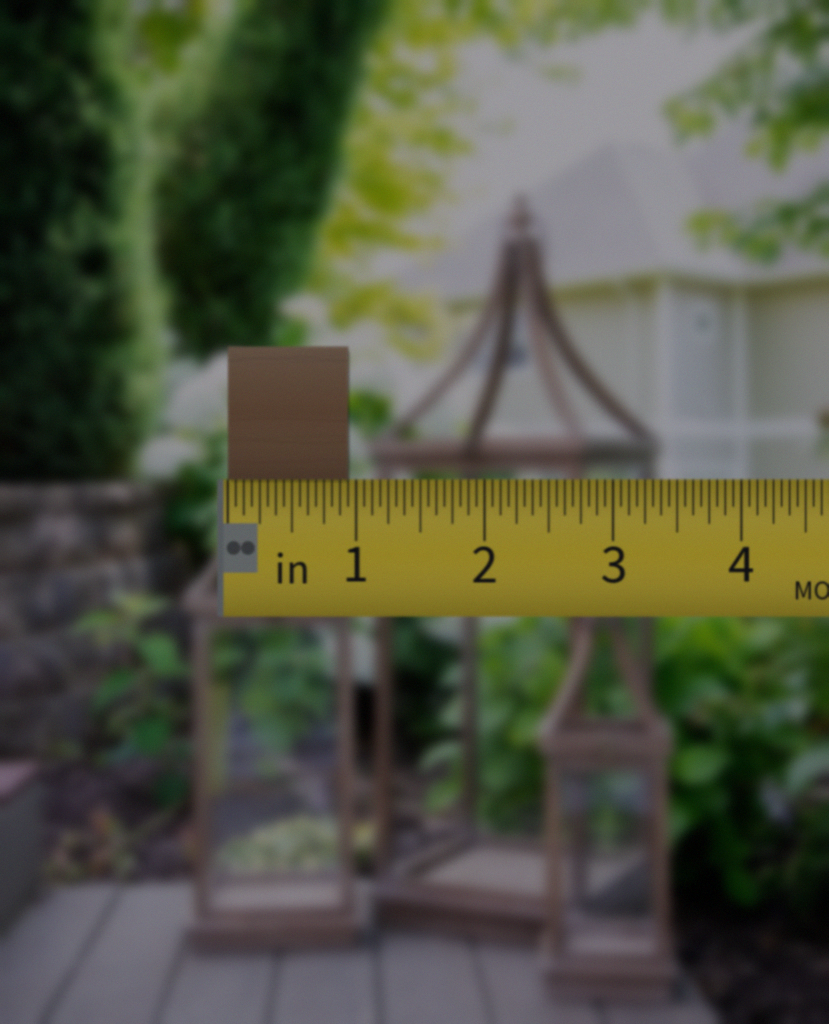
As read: 0.9375
